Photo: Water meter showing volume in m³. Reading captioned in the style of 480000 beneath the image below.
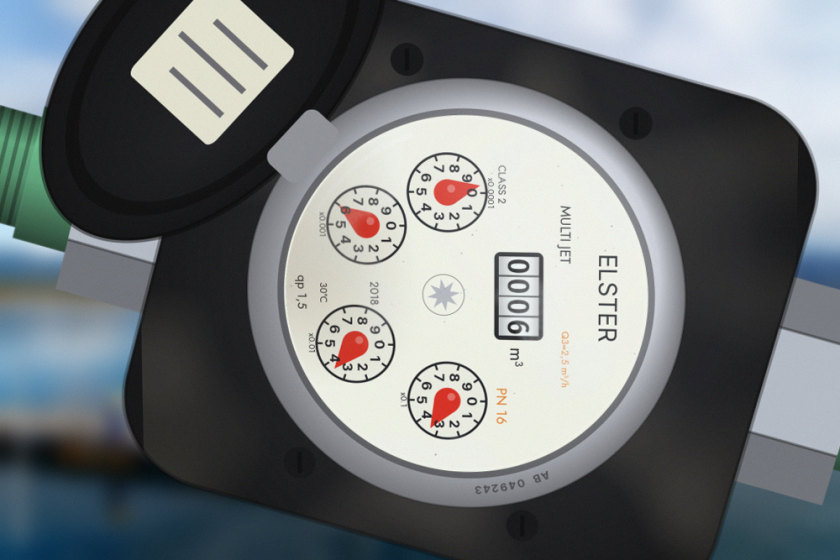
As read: 6.3359
